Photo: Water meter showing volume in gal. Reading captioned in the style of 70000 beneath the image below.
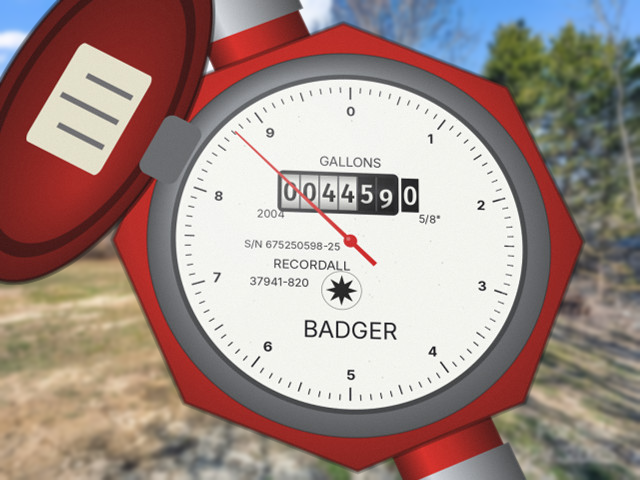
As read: 44588.7
